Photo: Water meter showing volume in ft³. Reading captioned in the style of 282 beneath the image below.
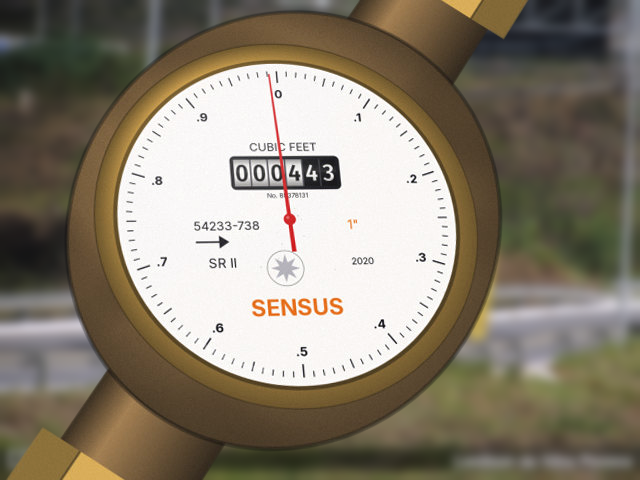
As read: 442.99
